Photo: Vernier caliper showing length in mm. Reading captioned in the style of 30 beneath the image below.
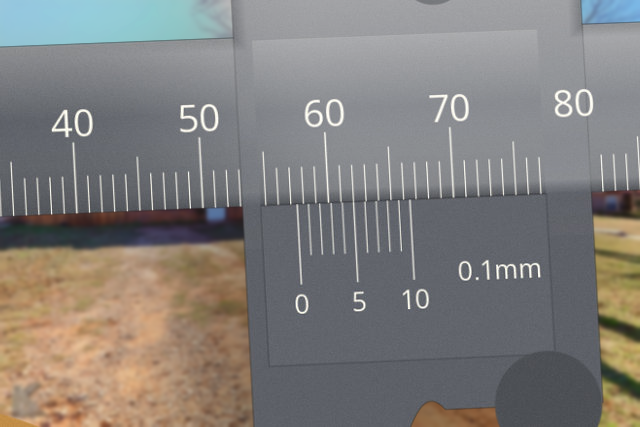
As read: 57.5
